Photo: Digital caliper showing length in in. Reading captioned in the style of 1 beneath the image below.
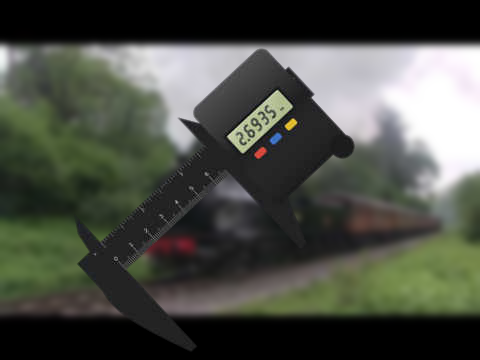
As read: 2.6935
